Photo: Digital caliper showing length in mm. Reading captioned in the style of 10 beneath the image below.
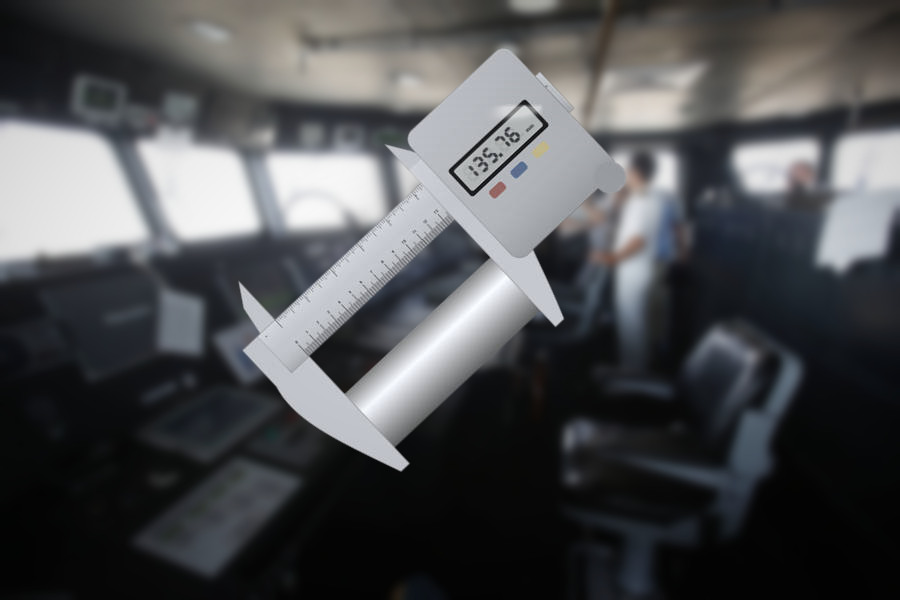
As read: 135.76
